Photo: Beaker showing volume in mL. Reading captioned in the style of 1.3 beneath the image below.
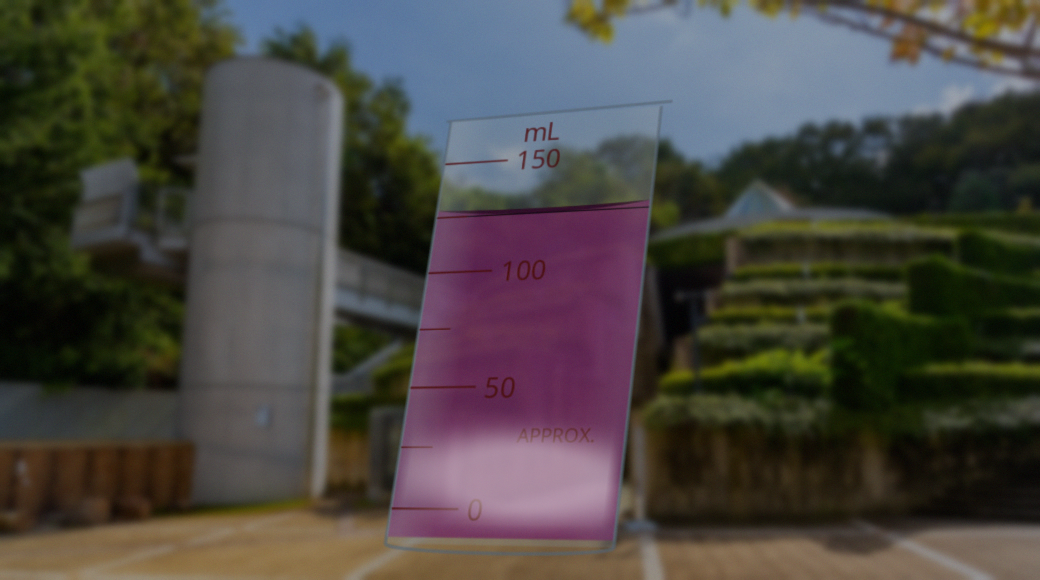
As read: 125
